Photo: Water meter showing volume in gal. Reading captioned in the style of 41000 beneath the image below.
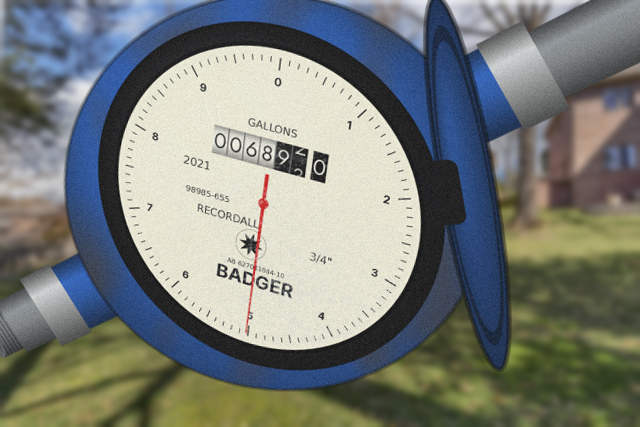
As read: 68925.0
